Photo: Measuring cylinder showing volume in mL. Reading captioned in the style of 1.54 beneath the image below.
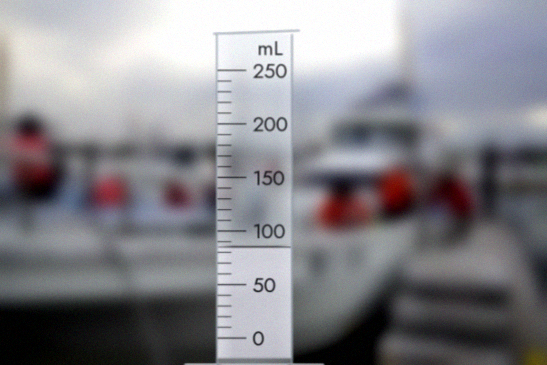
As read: 85
